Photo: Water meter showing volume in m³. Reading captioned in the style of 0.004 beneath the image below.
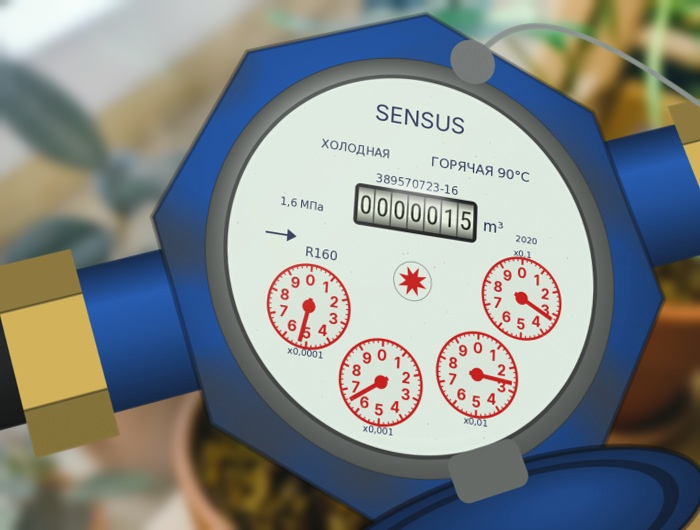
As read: 15.3265
